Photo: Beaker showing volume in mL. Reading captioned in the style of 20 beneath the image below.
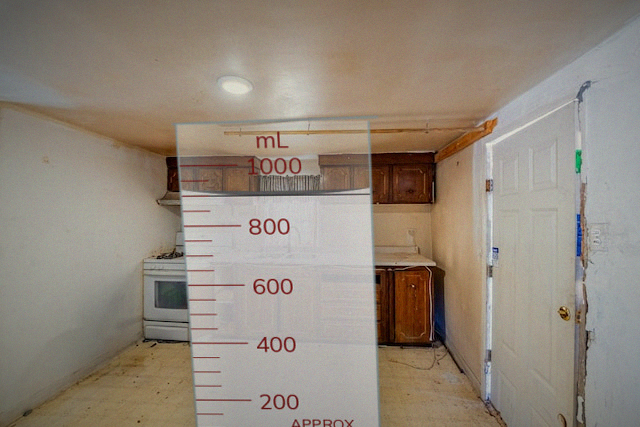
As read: 900
